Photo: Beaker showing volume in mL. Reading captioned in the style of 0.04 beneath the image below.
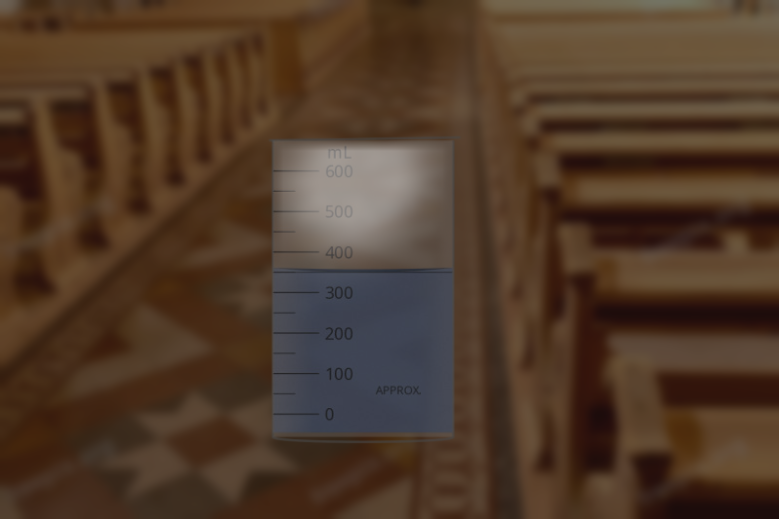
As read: 350
